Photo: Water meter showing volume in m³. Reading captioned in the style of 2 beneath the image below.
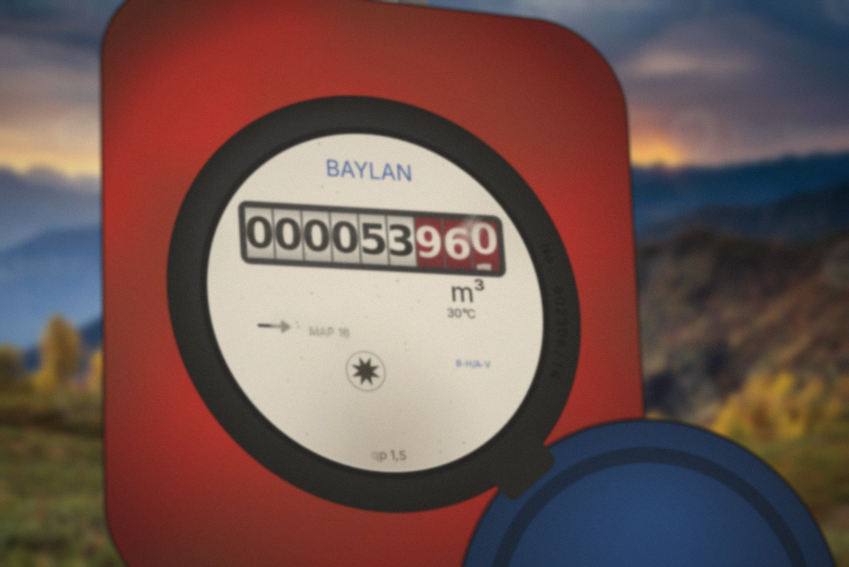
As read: 53.960
